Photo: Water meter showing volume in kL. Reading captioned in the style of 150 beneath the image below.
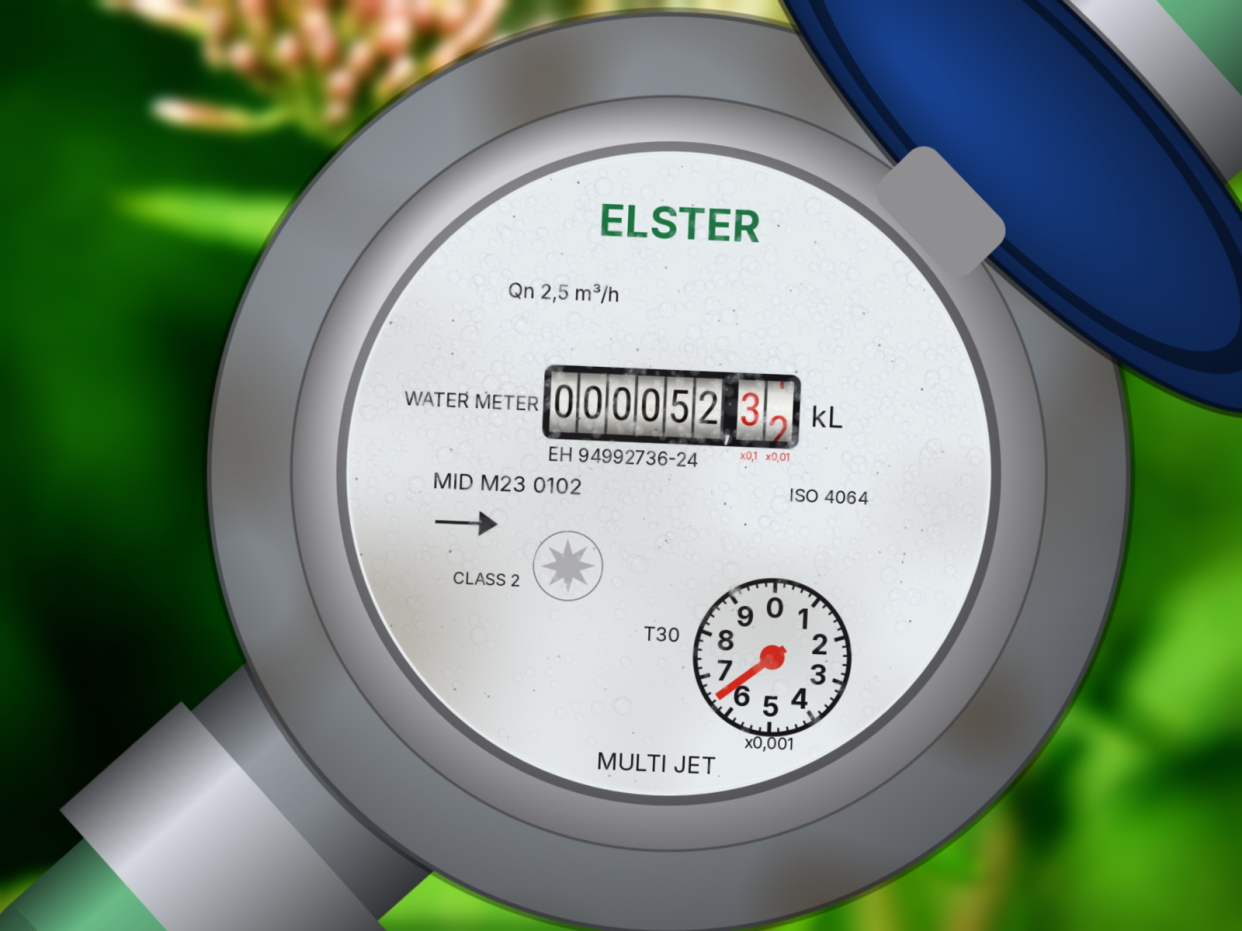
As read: 52.316
